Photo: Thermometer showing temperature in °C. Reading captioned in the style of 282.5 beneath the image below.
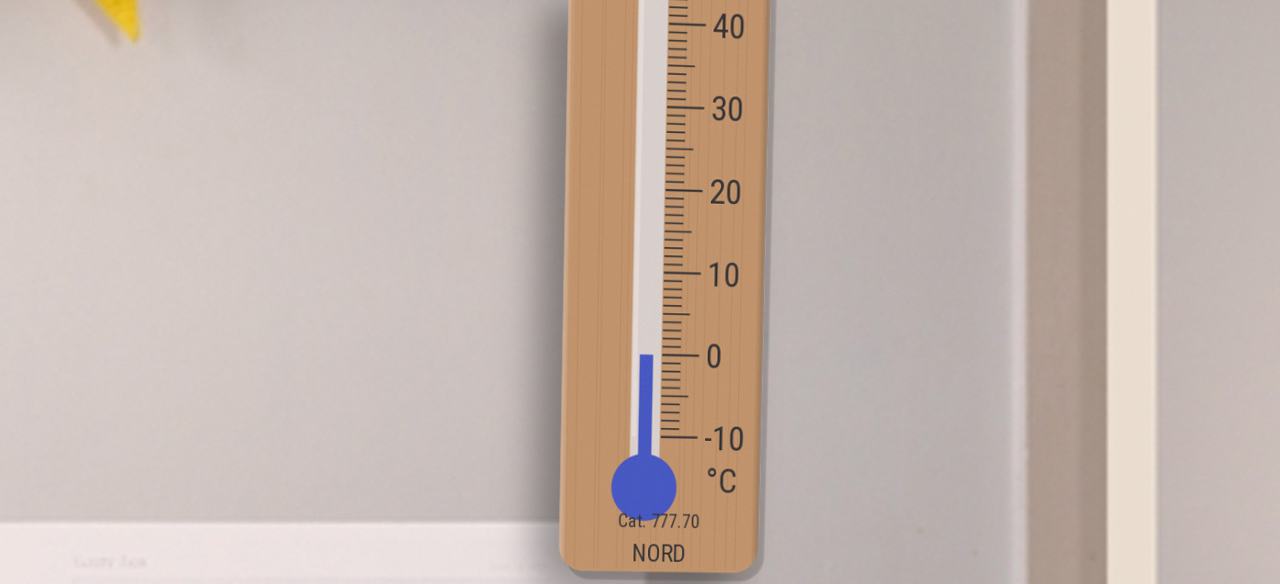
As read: 0
